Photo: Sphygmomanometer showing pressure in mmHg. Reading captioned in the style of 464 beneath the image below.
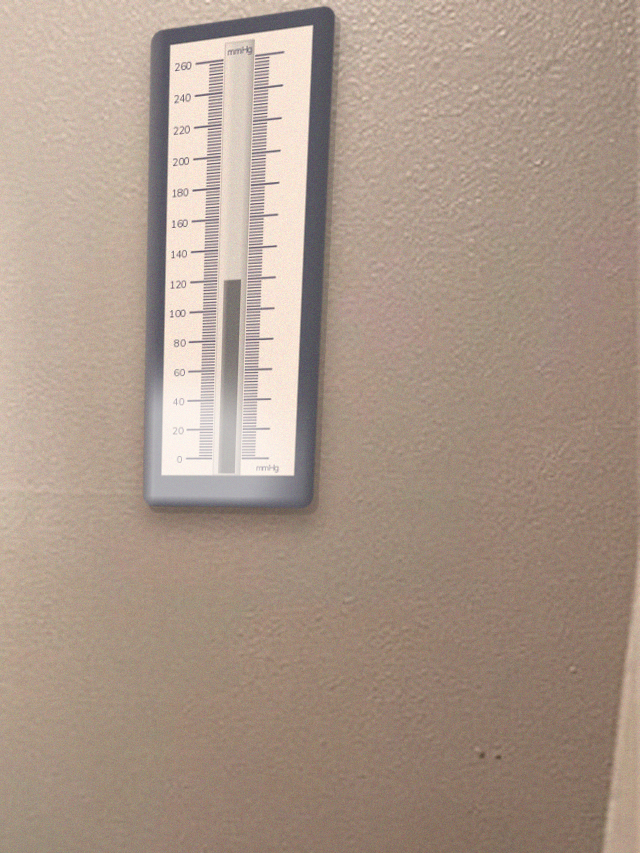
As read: 120
